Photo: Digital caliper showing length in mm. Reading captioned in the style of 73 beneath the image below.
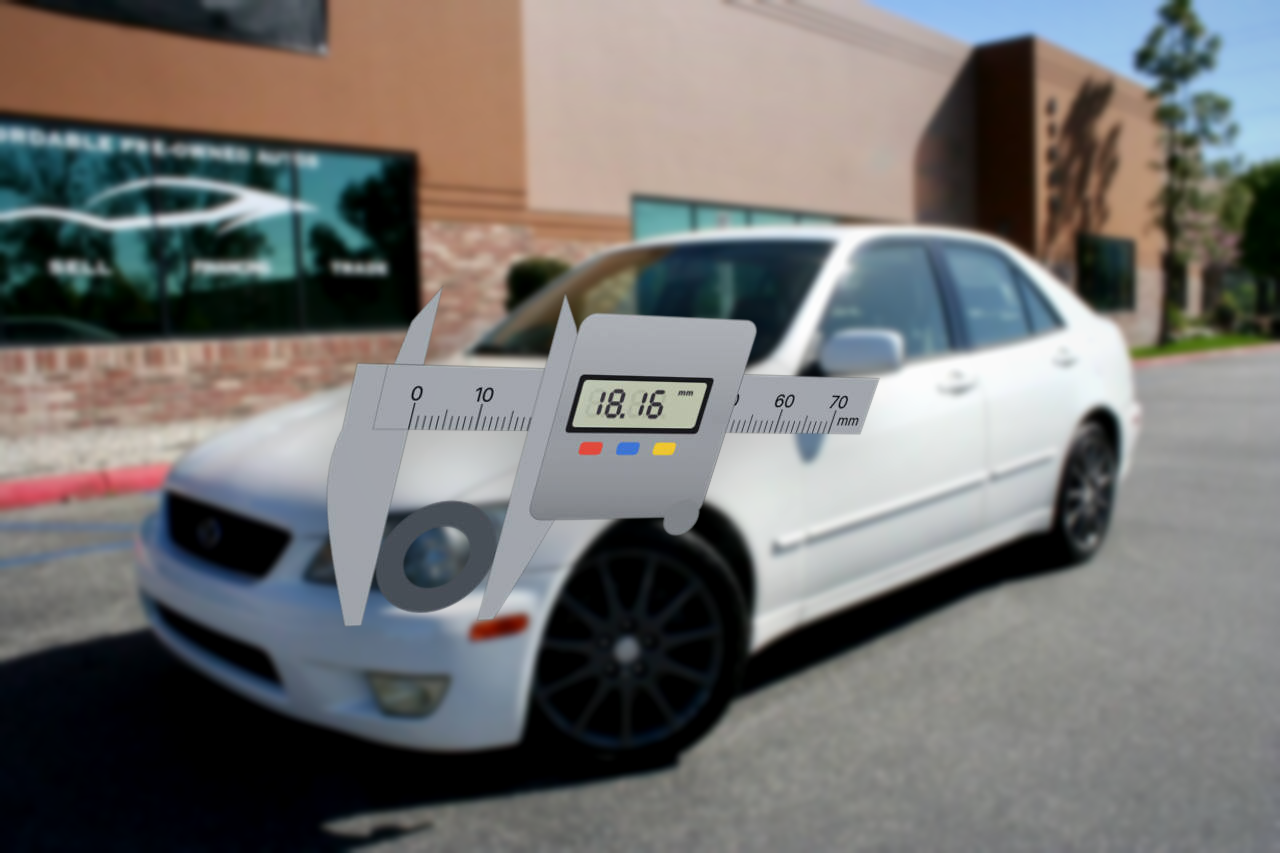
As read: 18.16
